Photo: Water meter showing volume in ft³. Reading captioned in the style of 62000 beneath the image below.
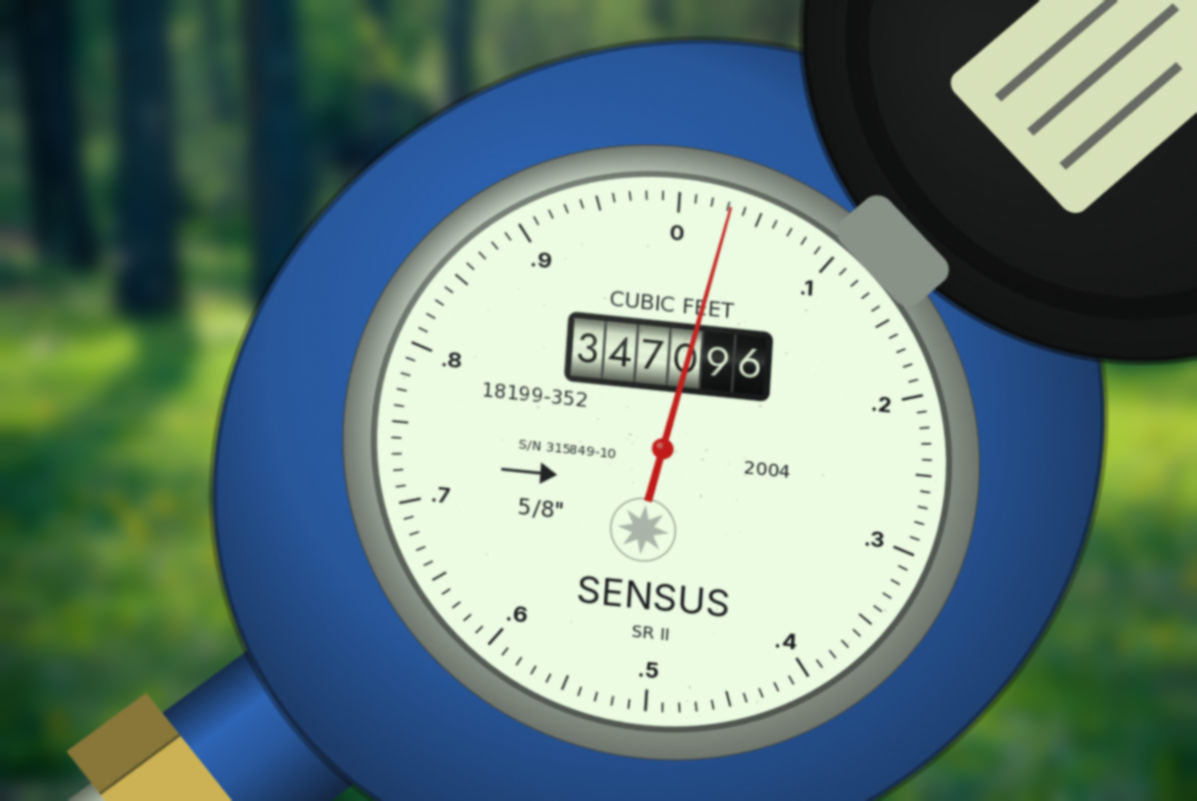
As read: 347096.03
